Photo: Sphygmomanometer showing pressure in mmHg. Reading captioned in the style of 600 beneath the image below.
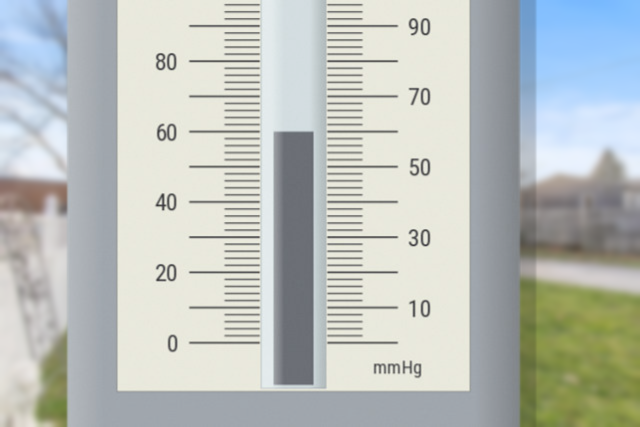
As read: 60
